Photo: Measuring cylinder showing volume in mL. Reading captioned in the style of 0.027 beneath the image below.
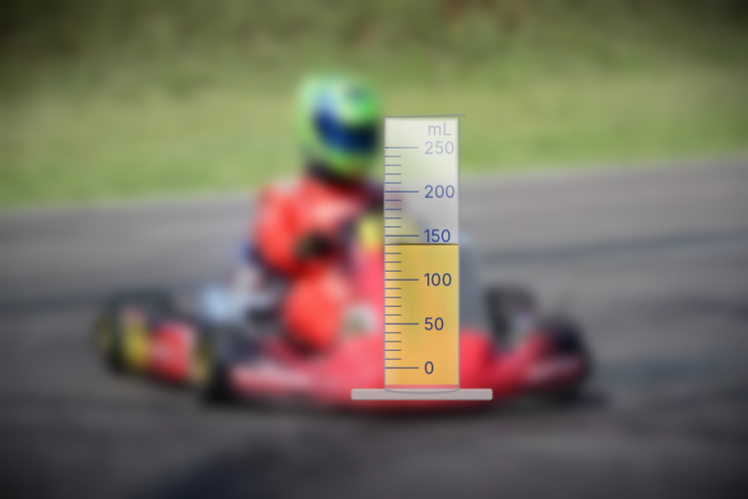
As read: 140
